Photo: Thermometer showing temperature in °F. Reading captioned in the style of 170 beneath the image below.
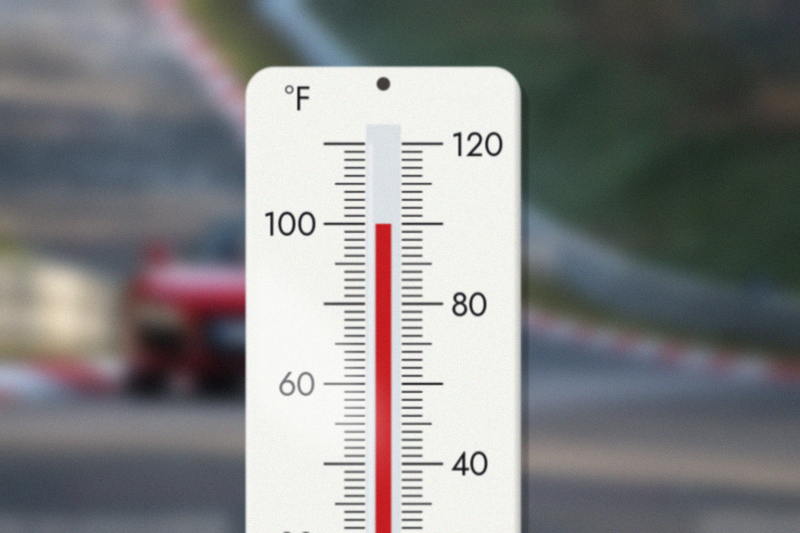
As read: 100
